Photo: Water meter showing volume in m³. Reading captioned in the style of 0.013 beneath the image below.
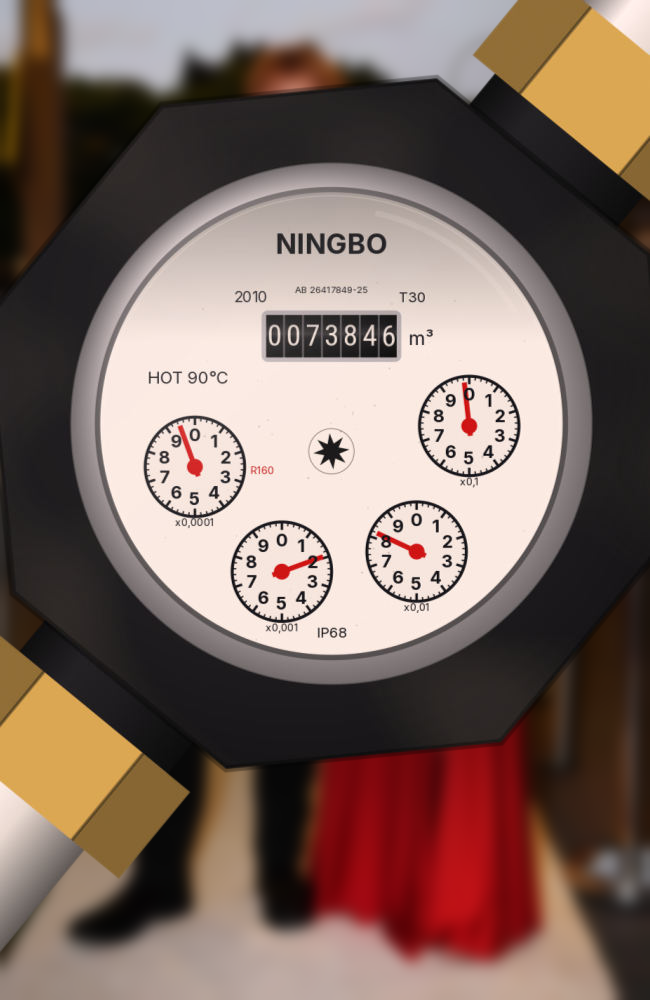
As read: 73845.9819
